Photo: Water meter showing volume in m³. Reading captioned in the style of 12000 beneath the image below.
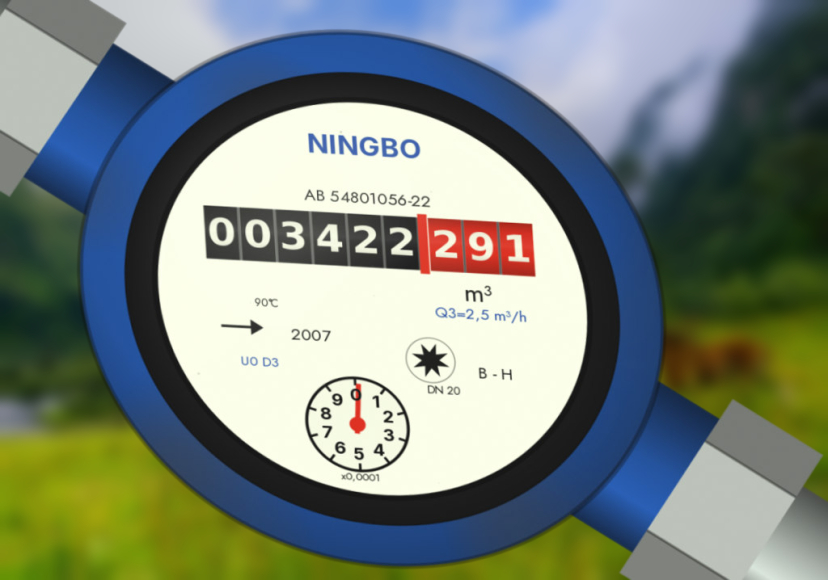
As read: 3422.2910
